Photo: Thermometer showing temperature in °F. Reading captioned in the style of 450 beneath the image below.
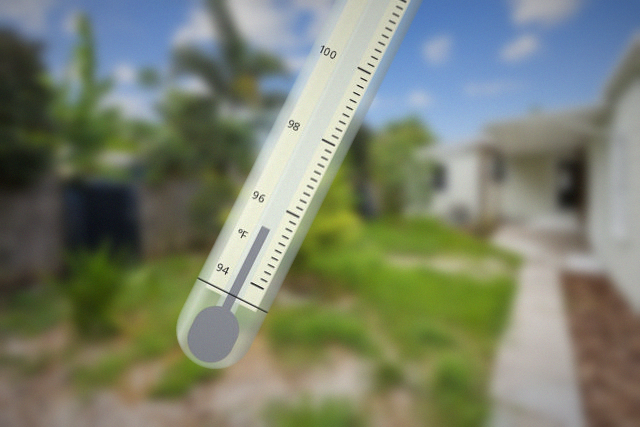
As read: 95.4
